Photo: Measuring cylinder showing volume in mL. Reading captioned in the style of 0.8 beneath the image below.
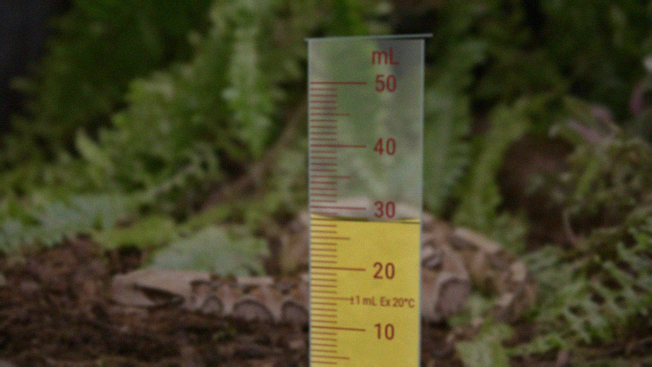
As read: 28
